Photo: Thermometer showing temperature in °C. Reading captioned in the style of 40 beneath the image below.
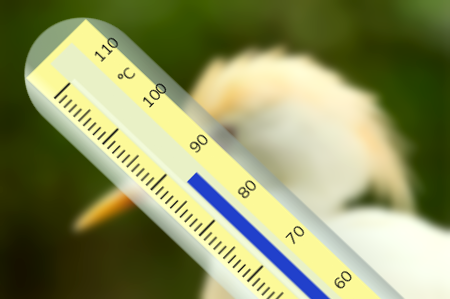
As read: 87
